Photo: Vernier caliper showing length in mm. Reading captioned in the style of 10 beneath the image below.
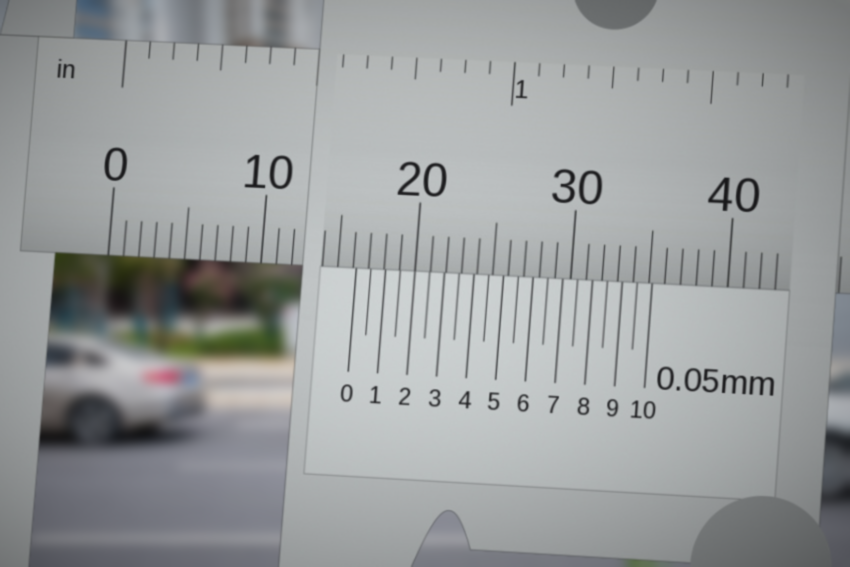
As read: 16.2
